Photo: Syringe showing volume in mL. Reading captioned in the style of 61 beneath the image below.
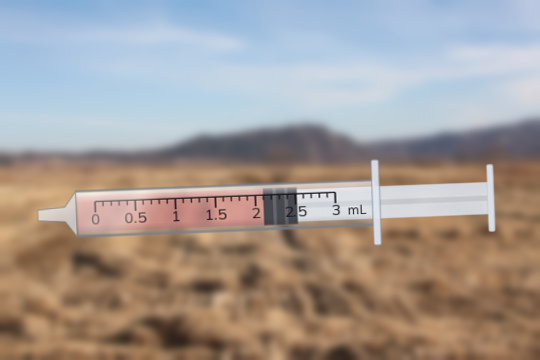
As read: 2.1
